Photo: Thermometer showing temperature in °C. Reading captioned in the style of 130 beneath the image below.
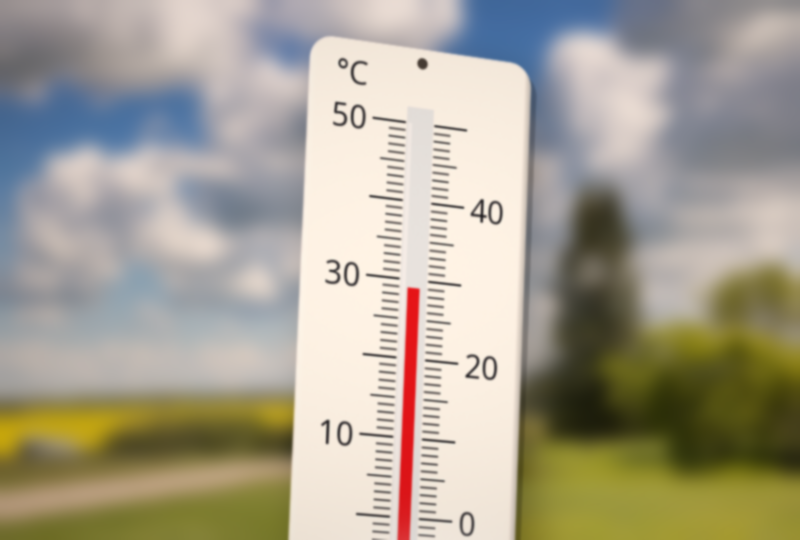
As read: 29
